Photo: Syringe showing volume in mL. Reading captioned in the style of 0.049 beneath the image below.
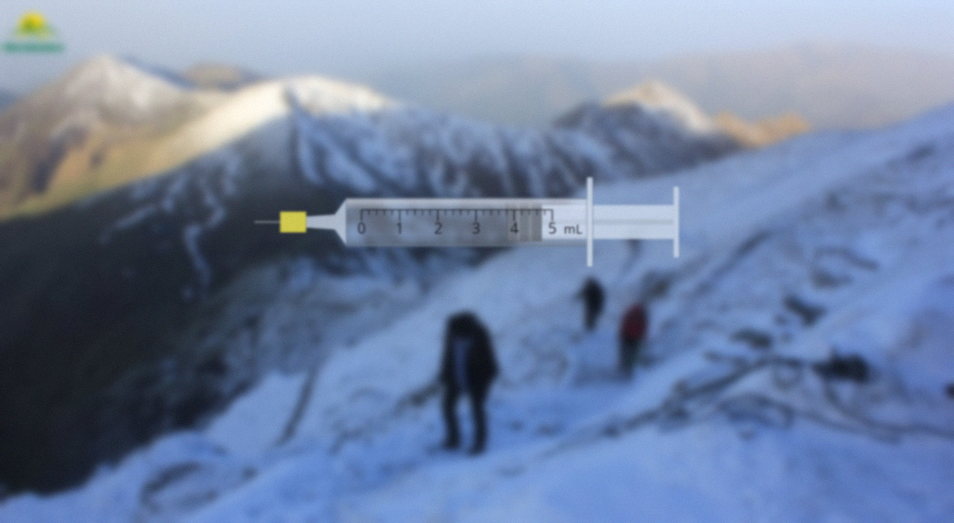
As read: 3.8
